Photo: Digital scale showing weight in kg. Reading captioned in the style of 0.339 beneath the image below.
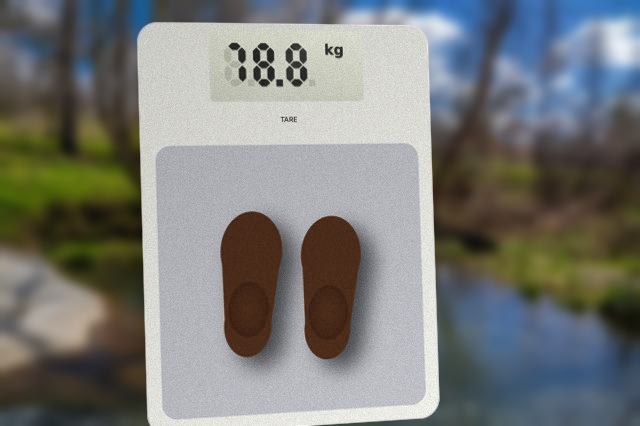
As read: 78.8
